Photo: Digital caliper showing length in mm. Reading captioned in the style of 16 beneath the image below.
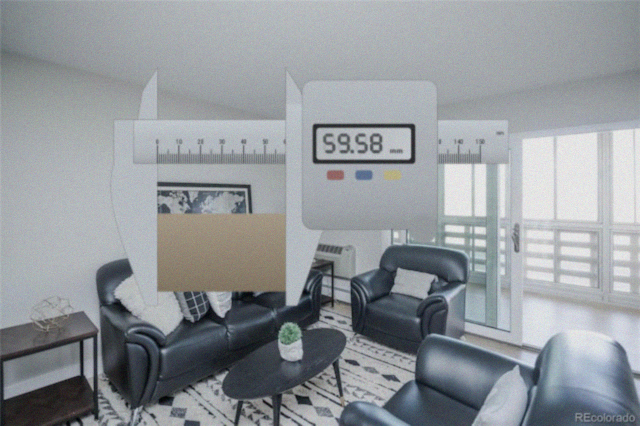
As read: 59.58
